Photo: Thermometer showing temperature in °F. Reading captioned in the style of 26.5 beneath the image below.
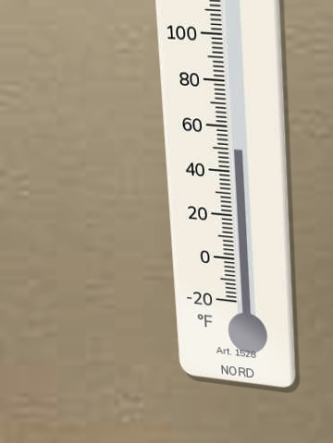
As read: 50
